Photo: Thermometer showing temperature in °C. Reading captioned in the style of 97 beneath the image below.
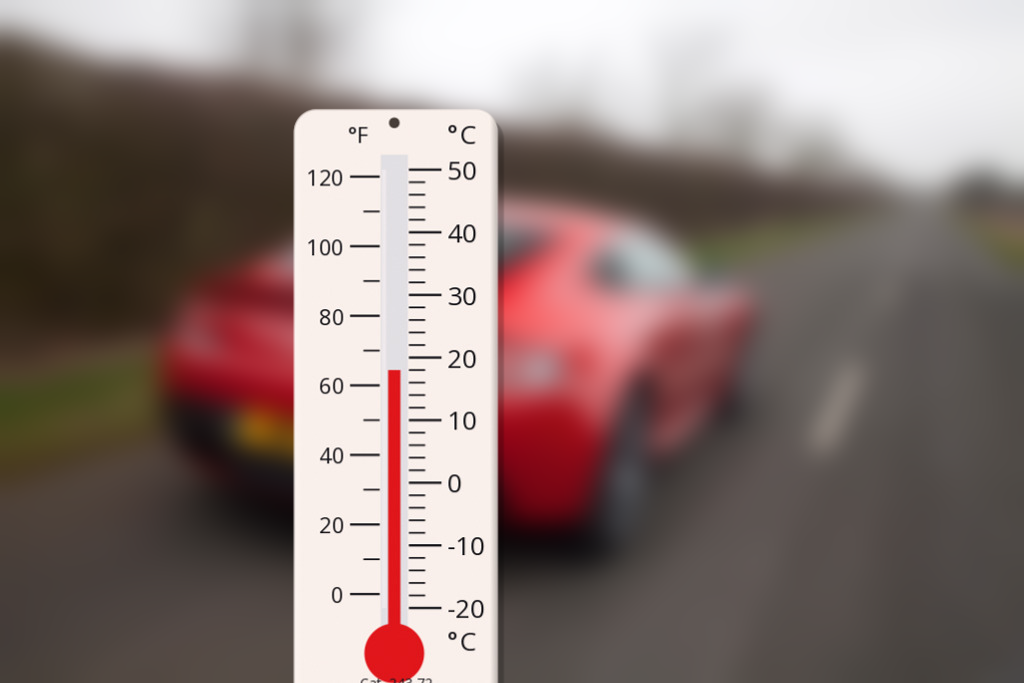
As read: 18
